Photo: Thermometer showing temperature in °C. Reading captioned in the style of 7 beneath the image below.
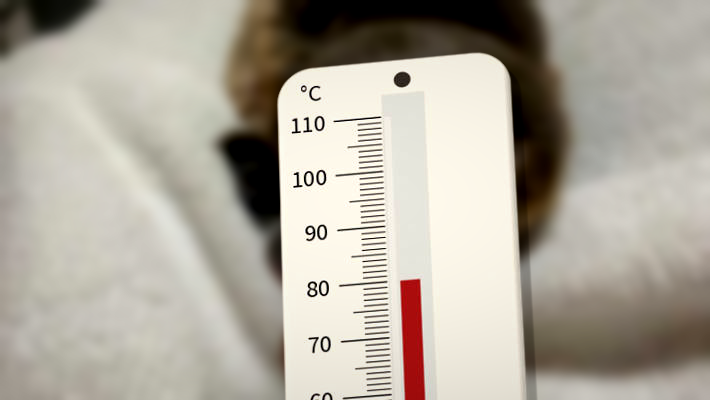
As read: 80
